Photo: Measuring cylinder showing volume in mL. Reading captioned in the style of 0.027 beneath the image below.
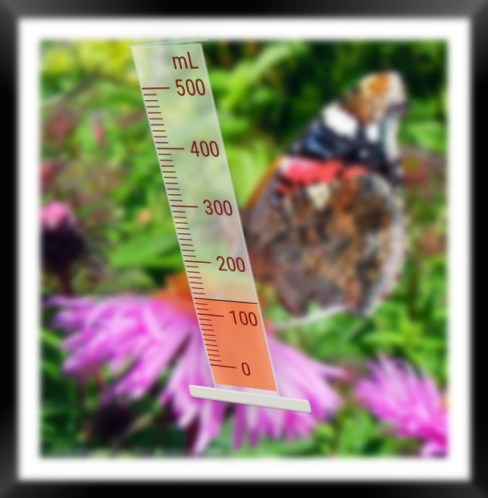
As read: 130
